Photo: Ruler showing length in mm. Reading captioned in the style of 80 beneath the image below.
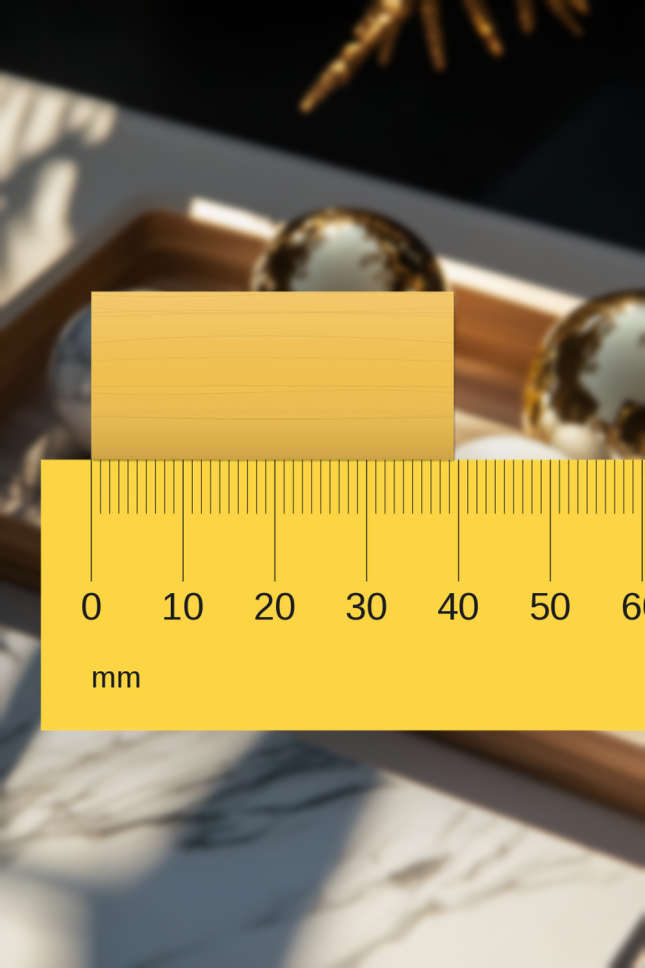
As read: 39.5
